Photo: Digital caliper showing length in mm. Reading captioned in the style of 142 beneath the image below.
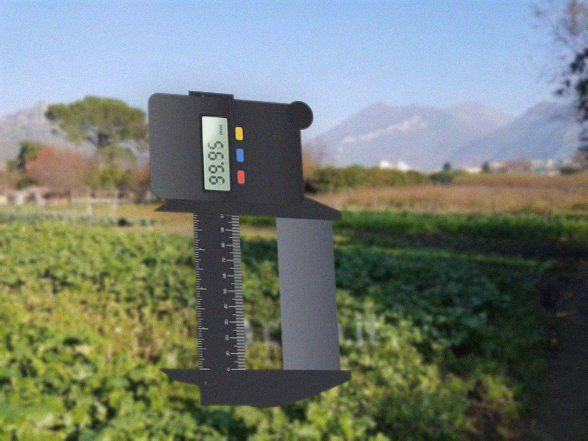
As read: 99.95
